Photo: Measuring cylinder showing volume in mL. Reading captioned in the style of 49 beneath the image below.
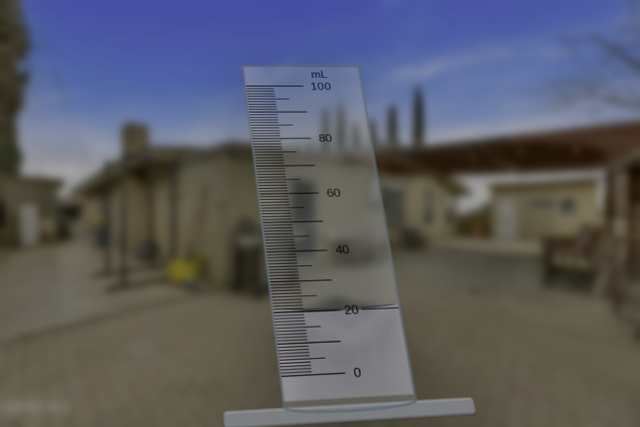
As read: 20
